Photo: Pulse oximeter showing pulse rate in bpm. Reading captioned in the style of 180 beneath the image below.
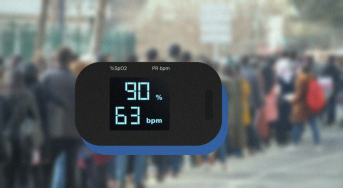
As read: 63
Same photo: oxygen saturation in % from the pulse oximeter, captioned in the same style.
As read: 90
